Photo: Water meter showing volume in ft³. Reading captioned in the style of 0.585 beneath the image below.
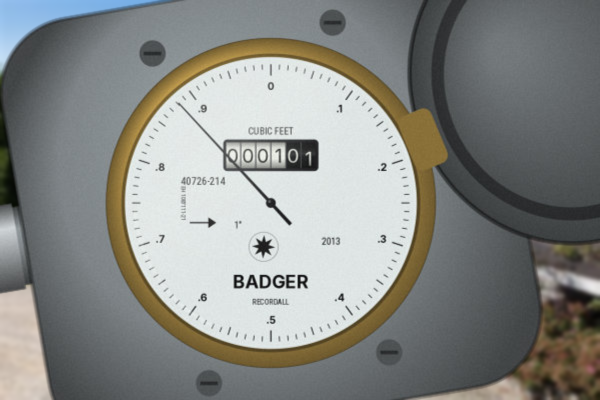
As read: 100.88
